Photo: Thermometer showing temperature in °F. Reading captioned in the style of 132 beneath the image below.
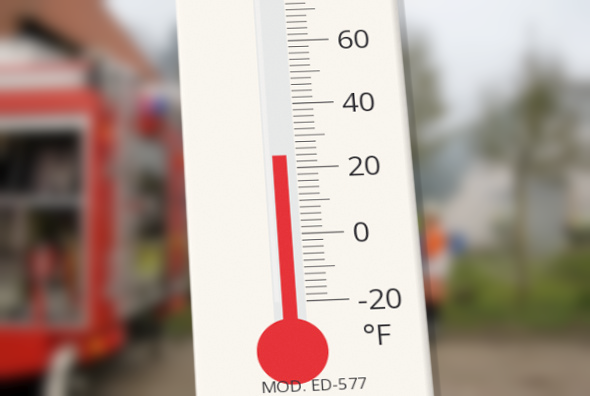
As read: 24
